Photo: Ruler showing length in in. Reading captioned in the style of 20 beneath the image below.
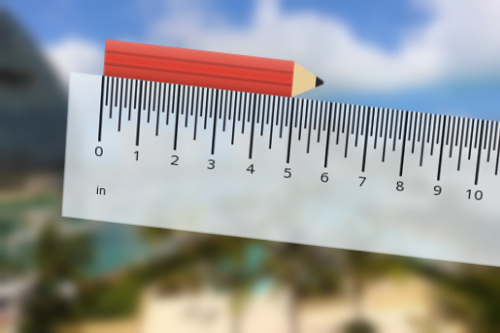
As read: 5.75
